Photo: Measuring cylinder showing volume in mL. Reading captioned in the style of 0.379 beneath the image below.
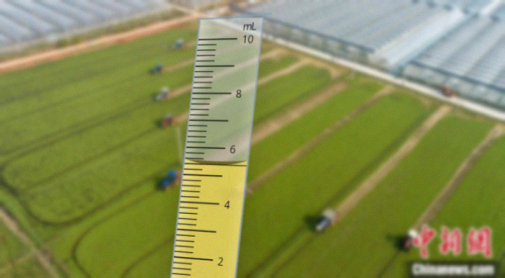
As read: 5.4
